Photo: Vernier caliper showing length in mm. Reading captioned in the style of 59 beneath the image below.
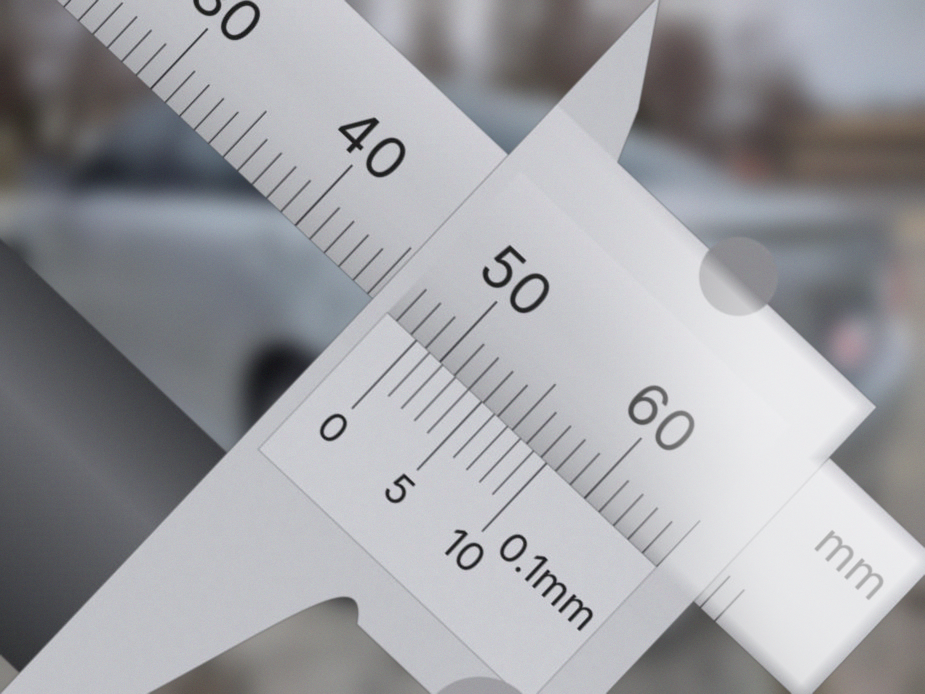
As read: 48.4
